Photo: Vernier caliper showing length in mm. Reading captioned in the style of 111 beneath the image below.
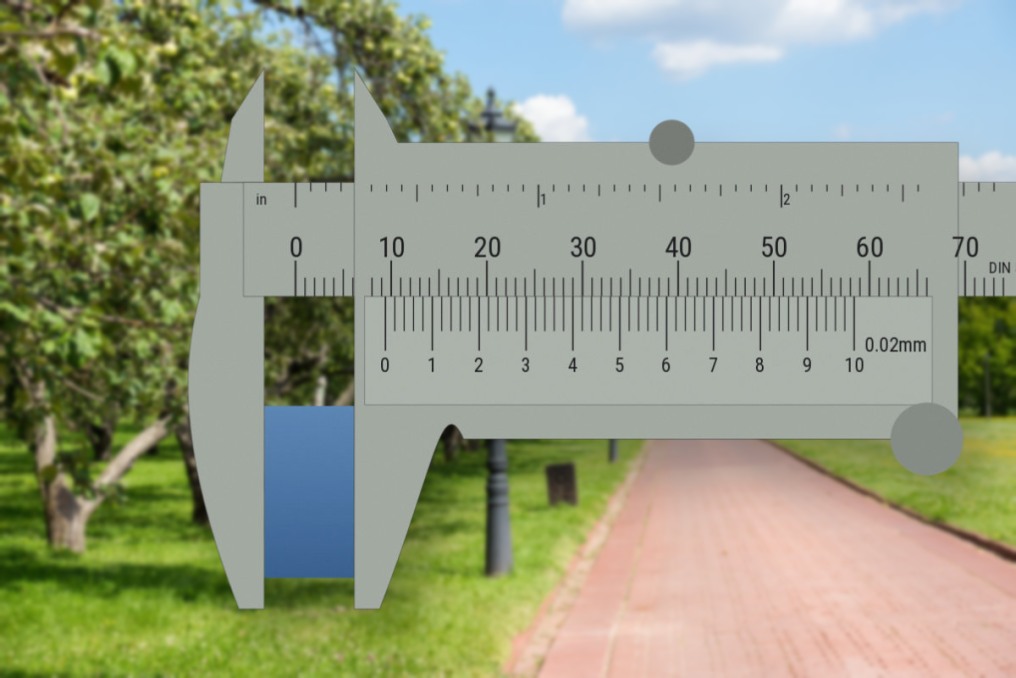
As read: 9.4
